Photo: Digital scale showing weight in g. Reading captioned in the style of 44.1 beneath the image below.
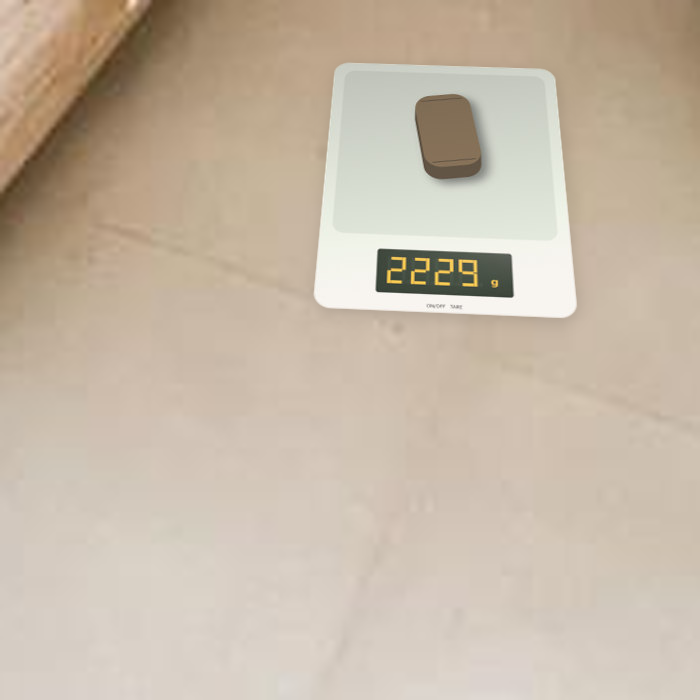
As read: 2229
